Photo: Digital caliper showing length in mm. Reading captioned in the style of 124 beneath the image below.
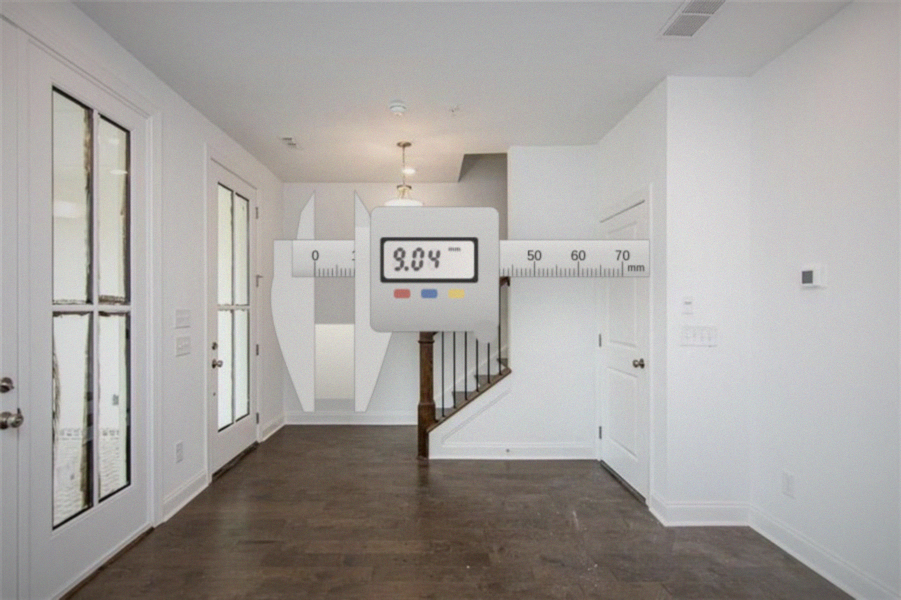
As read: 9.04
